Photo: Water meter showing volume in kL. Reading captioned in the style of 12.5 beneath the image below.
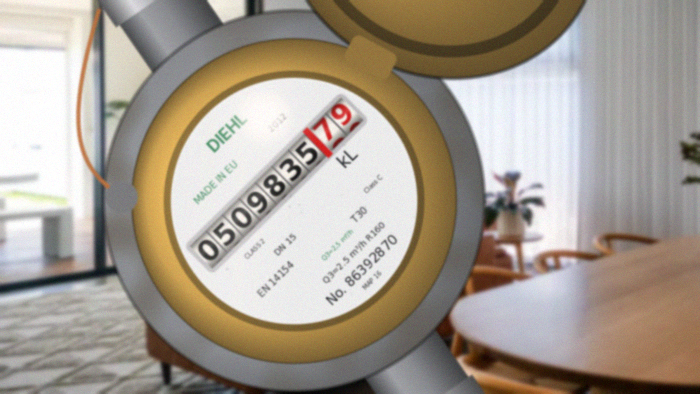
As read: 509835.79
